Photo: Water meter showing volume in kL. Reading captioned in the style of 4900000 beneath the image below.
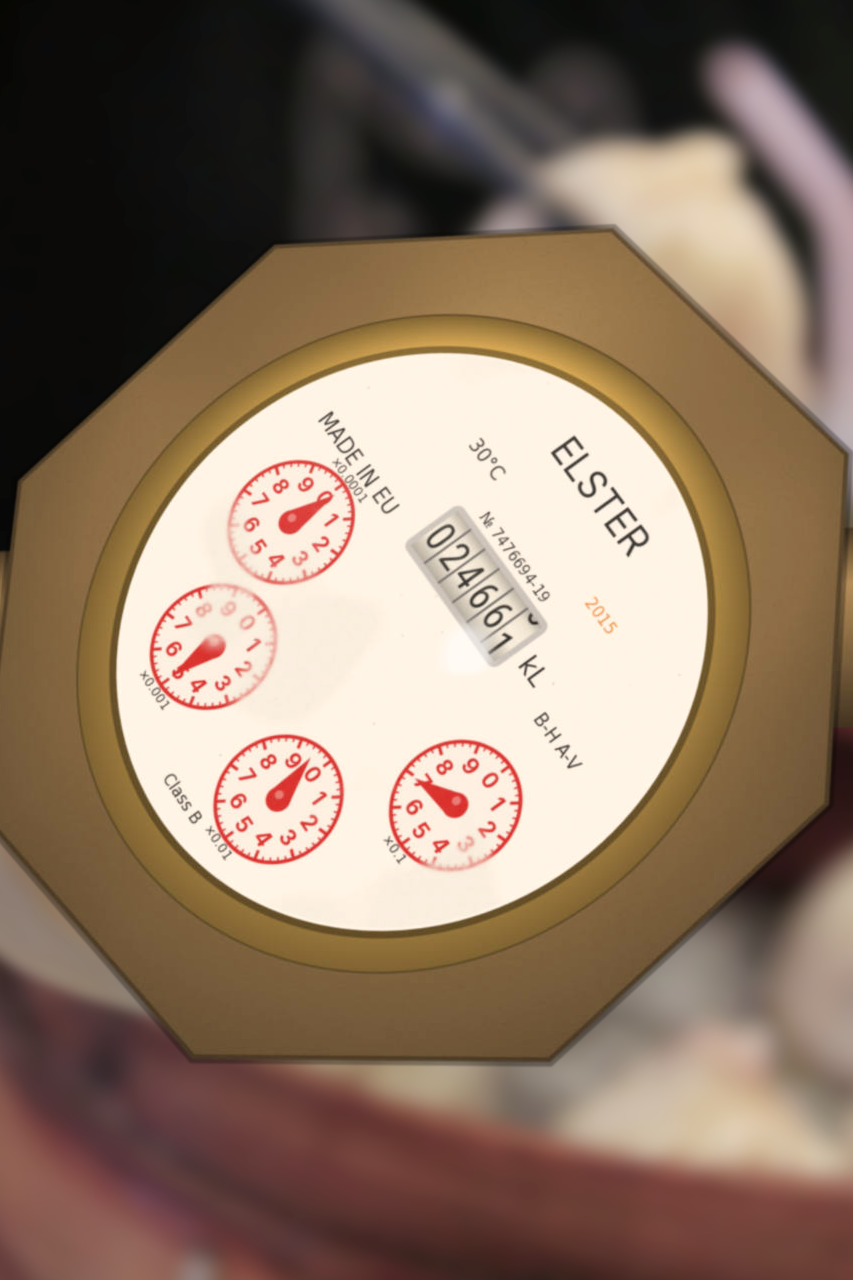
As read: 24660.6950
